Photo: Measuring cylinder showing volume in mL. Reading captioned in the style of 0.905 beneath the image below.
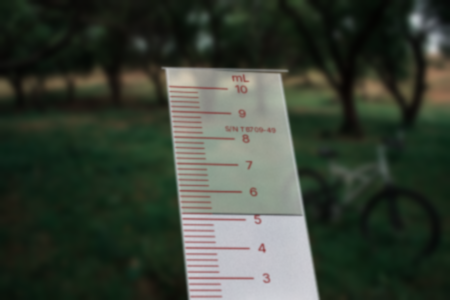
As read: 5.2
